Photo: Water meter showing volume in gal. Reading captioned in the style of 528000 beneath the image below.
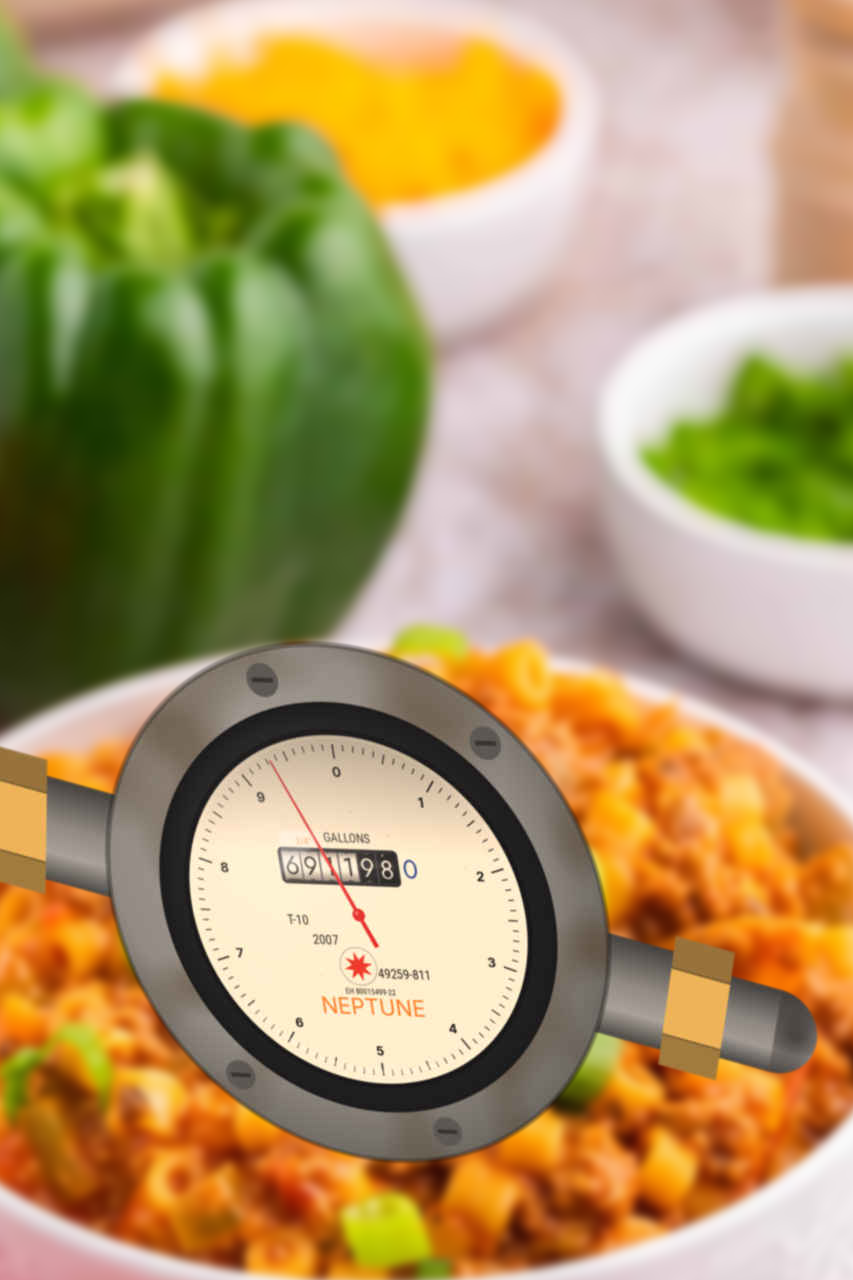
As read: 6911979.3
